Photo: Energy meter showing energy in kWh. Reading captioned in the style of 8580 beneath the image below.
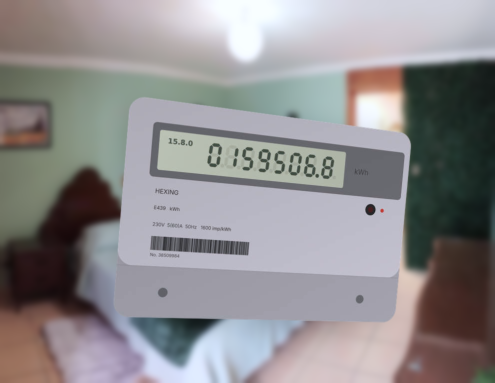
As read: 159506.8
